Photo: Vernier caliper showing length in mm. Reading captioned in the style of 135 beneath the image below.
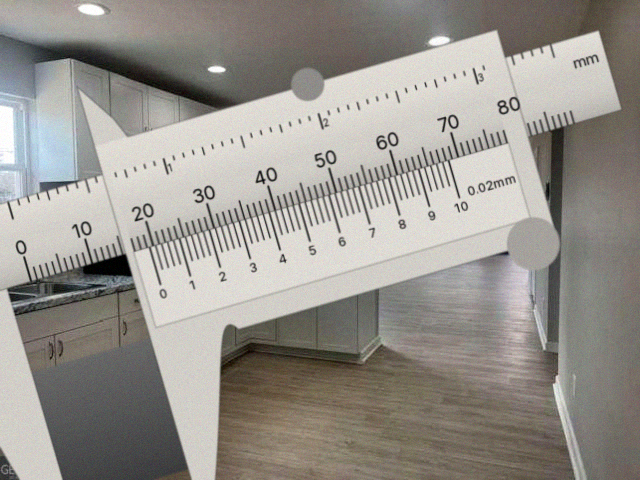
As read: 19.4
